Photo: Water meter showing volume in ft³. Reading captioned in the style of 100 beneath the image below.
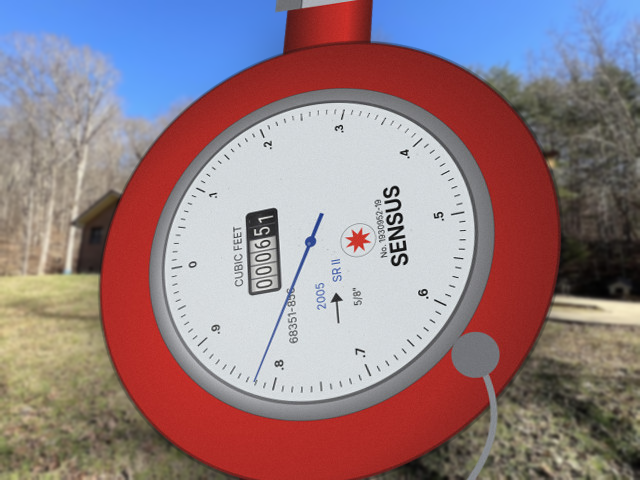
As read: 650.82
